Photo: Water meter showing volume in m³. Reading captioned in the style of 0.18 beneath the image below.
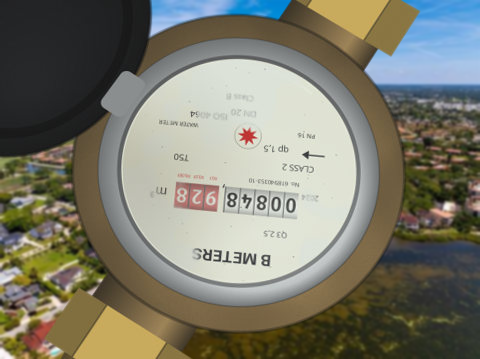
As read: 848.928
